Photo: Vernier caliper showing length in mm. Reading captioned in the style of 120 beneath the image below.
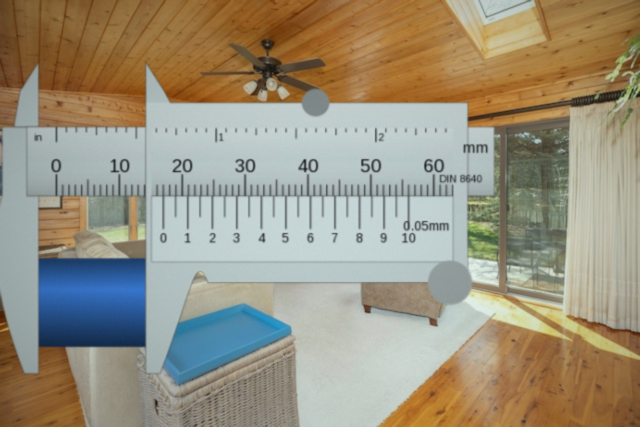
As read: 17.0
